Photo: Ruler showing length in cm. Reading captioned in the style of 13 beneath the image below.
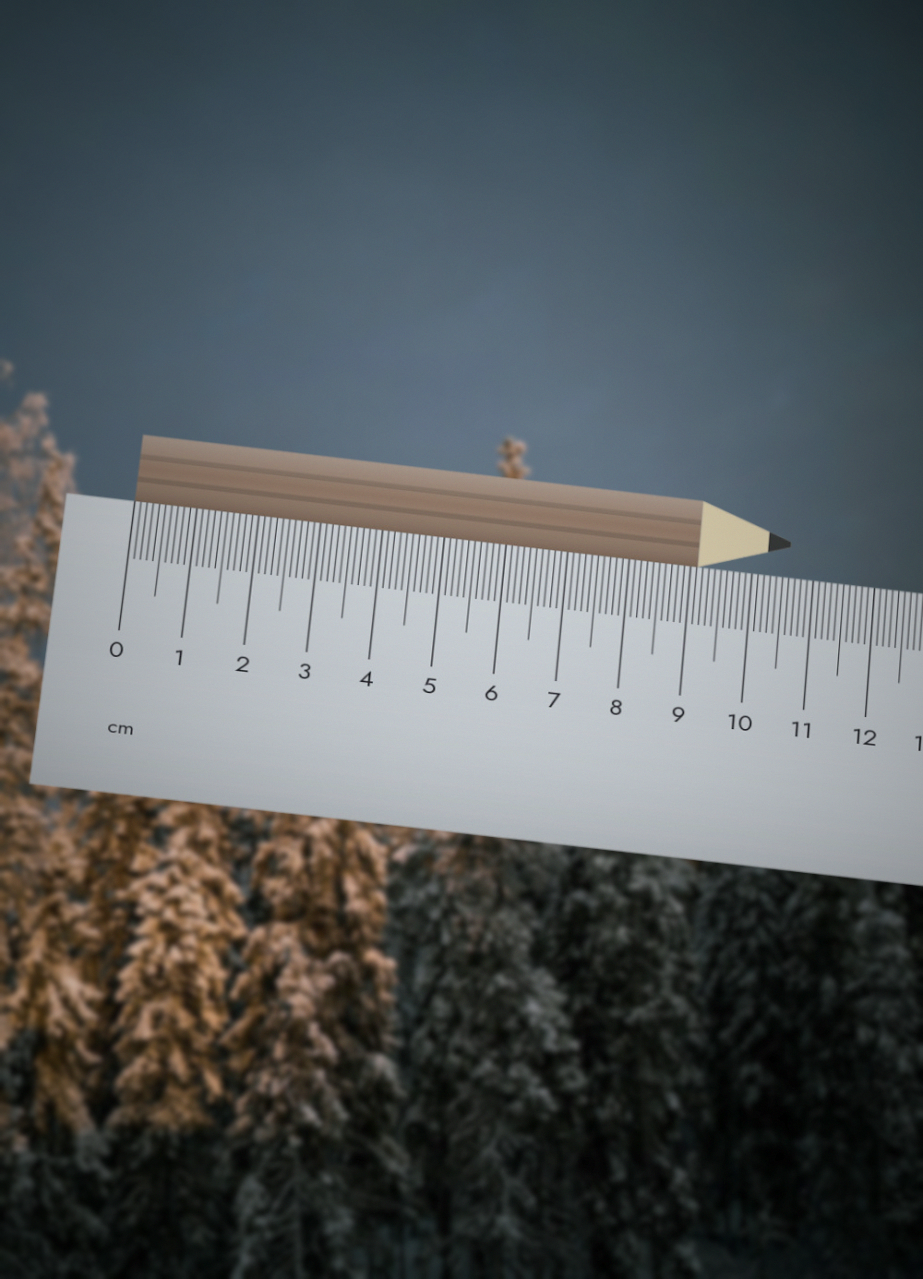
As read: 10.6
